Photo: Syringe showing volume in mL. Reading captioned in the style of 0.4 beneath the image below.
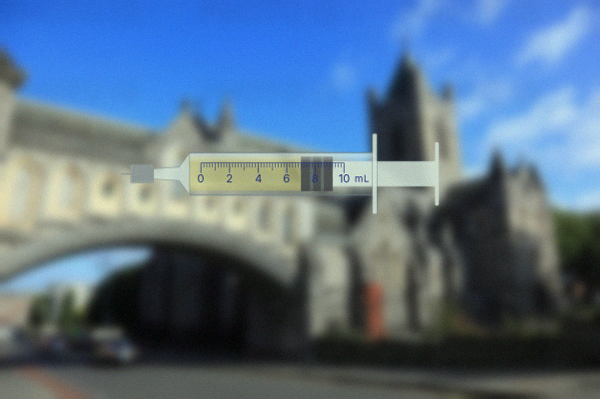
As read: 7
